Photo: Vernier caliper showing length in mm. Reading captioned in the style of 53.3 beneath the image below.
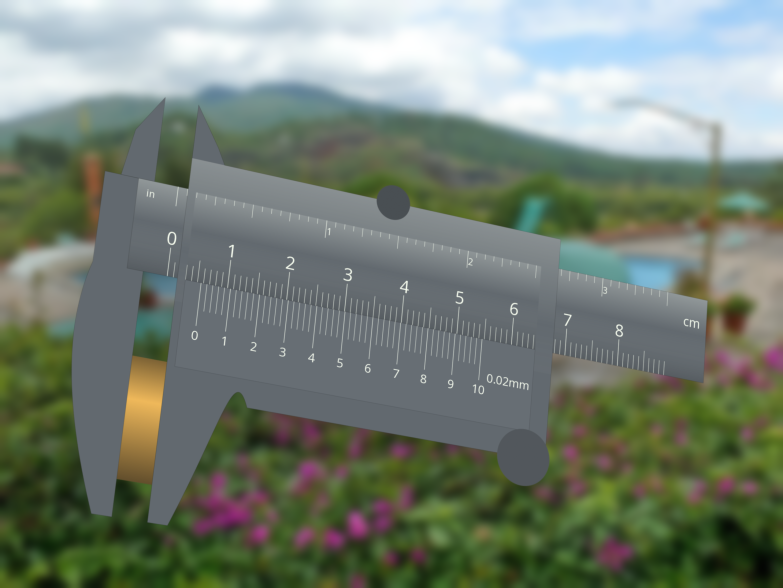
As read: 5.6
